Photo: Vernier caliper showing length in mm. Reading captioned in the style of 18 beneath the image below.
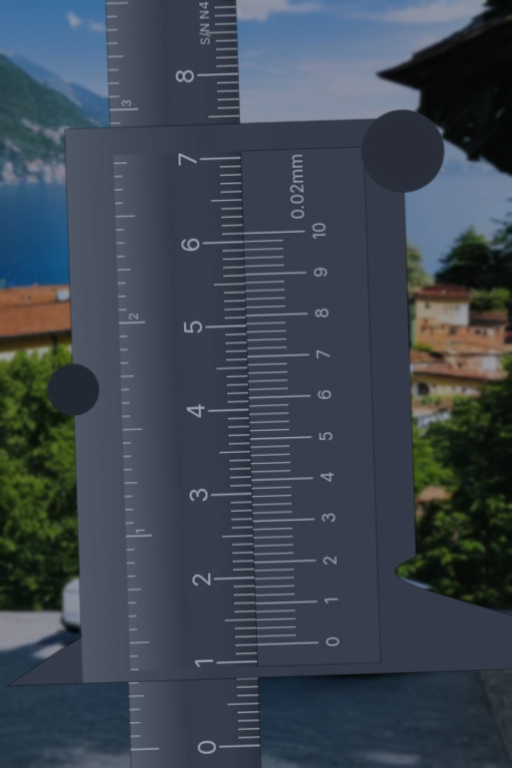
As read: 12.0
